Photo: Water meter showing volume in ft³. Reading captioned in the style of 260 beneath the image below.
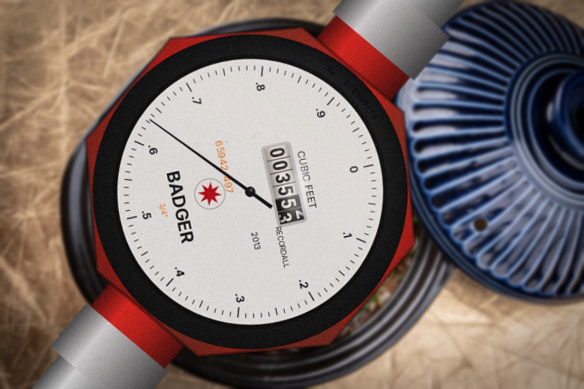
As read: 3552.63
